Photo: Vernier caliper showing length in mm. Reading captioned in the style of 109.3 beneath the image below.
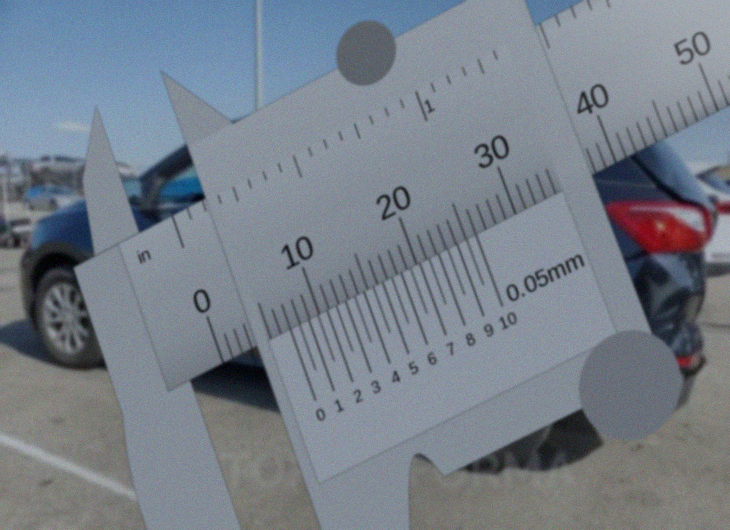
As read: 7.0
